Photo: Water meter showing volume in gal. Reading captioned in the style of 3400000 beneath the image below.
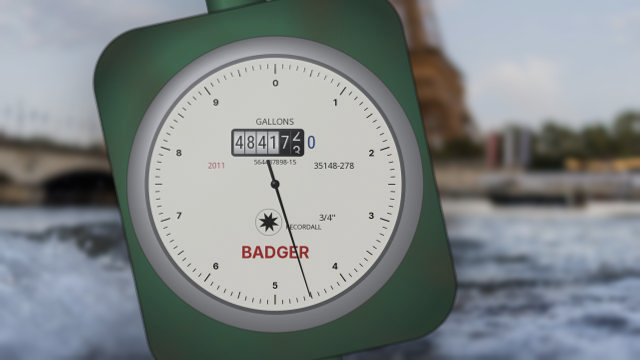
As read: 4841724.5
